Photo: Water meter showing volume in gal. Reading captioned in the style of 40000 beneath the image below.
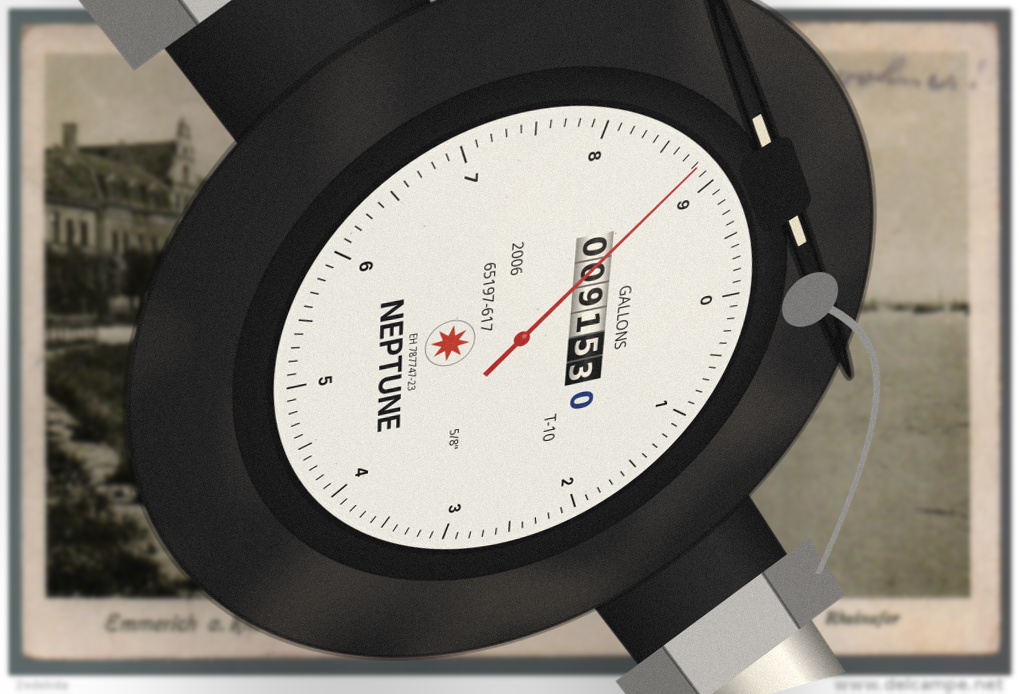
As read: 91528.8
